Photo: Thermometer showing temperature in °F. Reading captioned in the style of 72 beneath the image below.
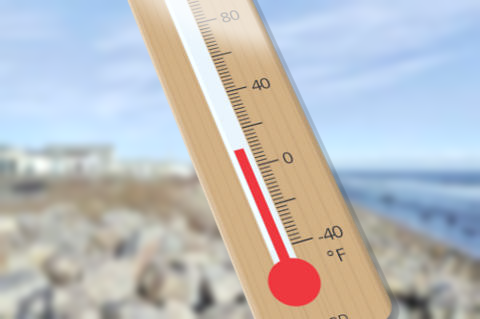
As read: 10
